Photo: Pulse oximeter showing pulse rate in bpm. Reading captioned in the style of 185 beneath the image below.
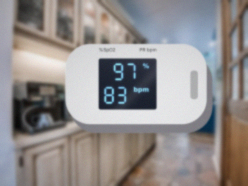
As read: 83
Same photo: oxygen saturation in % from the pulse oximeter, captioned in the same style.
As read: 97
